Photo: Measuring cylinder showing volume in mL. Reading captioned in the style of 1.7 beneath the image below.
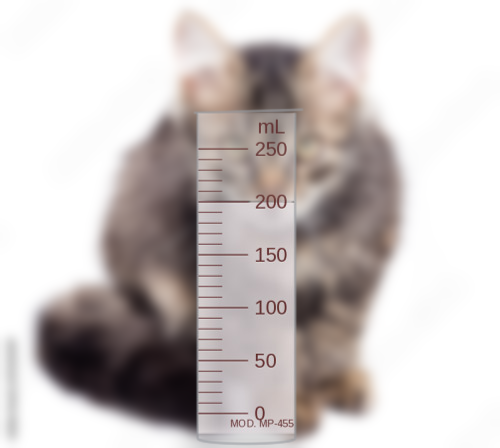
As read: 200
